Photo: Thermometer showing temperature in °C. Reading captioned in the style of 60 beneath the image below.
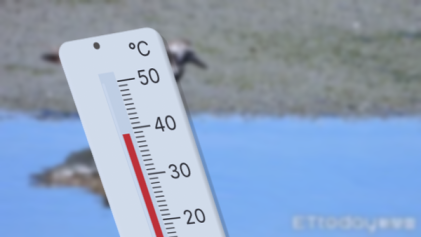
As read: 39
